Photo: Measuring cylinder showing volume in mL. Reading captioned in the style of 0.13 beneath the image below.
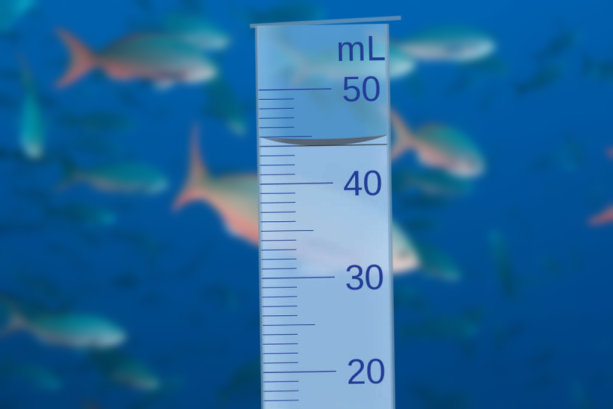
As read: 44
